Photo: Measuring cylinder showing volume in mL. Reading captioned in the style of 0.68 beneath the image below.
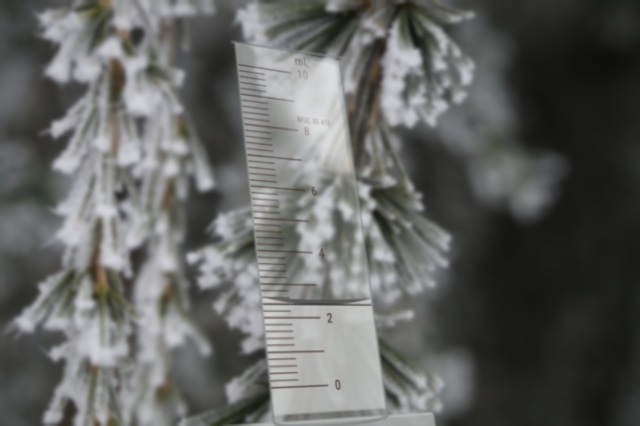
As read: 2.4
